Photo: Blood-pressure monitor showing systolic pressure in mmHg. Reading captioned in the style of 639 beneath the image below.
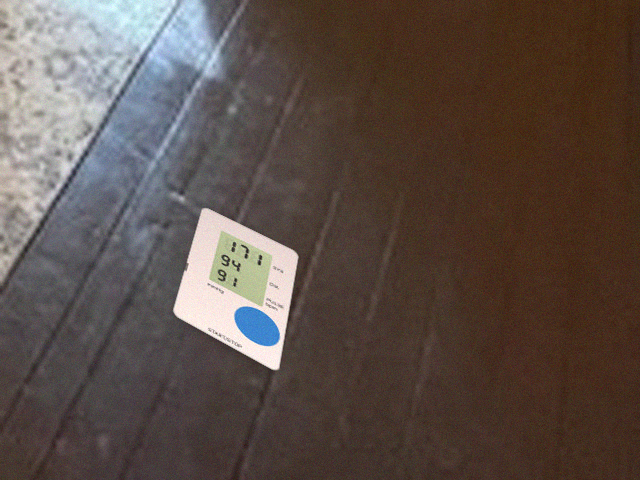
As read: 171
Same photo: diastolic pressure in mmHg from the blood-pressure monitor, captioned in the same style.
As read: 94
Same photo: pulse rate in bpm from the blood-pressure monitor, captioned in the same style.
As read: 91
